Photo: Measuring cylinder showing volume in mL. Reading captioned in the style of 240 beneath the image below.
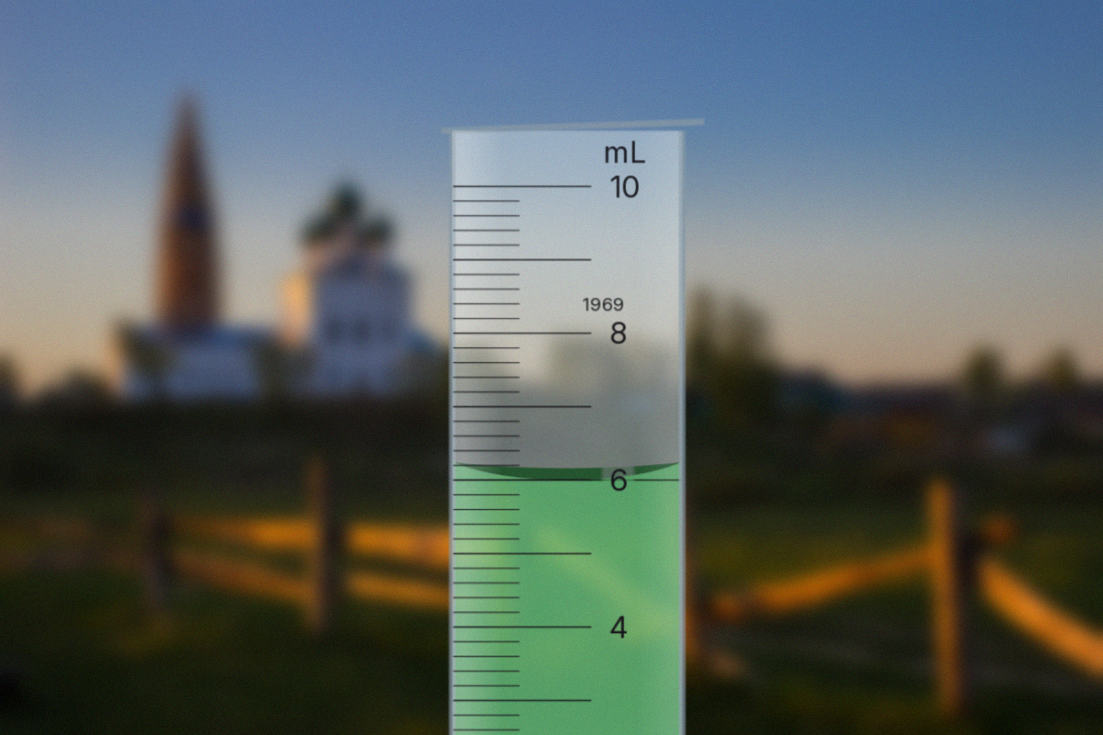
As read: 6
